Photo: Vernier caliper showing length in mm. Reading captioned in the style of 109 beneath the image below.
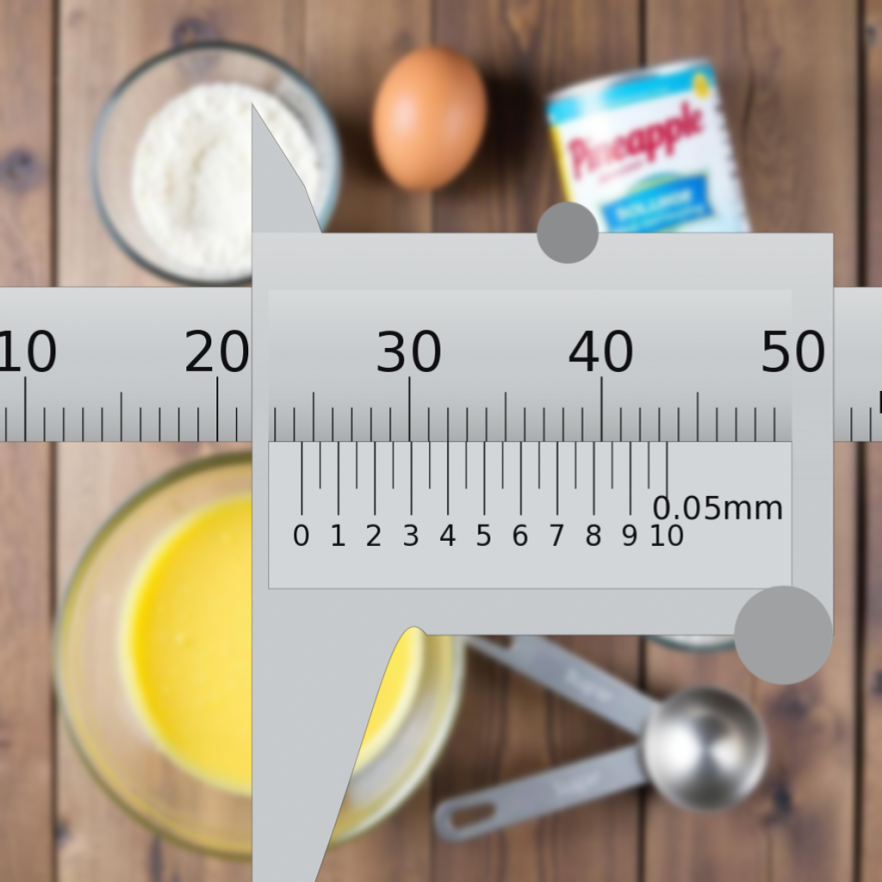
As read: 24.4
